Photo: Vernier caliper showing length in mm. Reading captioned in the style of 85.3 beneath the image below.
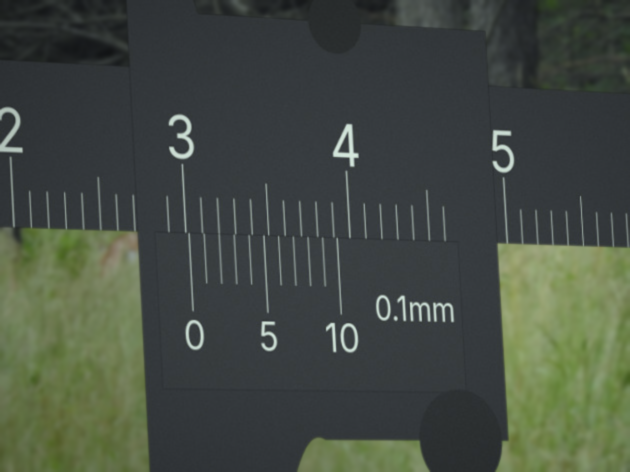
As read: 30.2
